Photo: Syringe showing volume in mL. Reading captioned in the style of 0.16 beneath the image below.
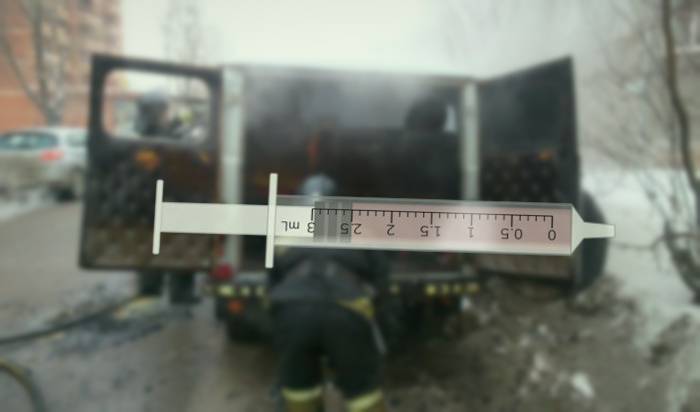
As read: 2.5
